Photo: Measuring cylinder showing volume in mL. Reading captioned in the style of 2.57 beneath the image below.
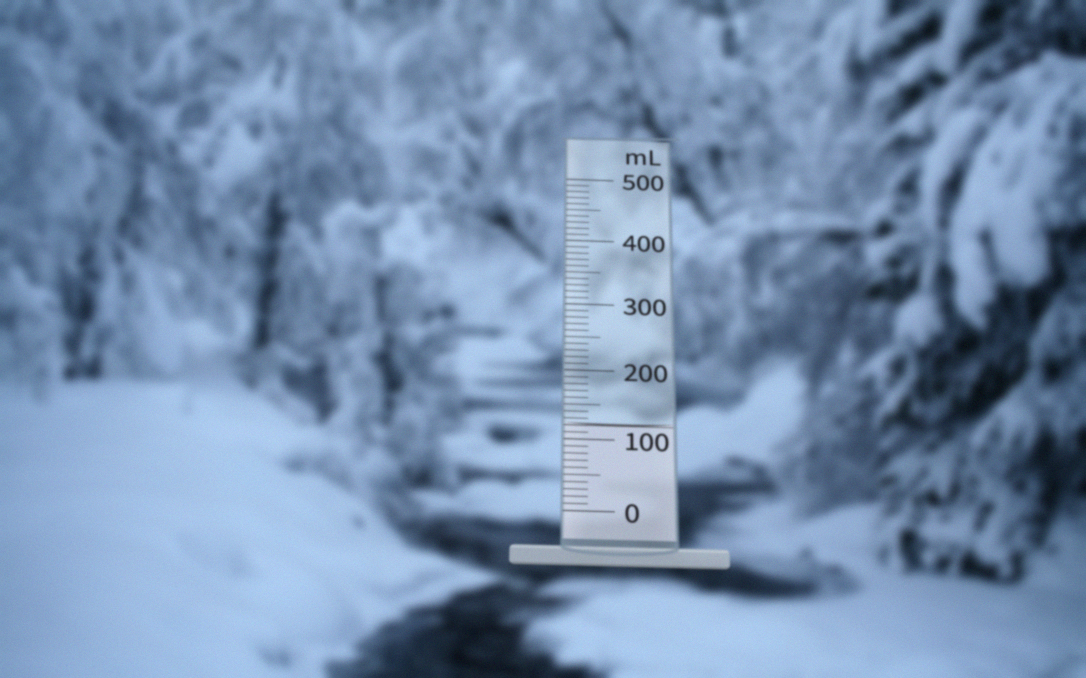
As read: 120
